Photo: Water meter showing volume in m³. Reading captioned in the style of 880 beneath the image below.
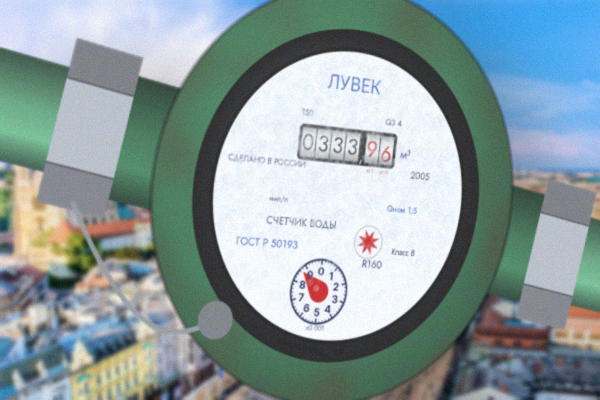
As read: 333.958
